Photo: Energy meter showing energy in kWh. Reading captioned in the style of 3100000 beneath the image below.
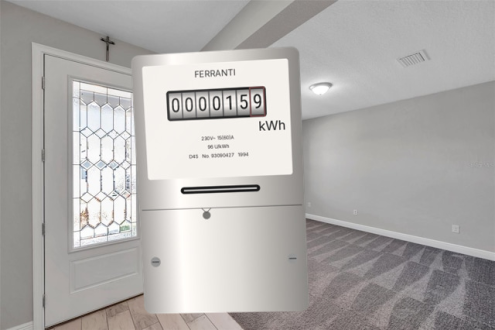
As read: 15.9
